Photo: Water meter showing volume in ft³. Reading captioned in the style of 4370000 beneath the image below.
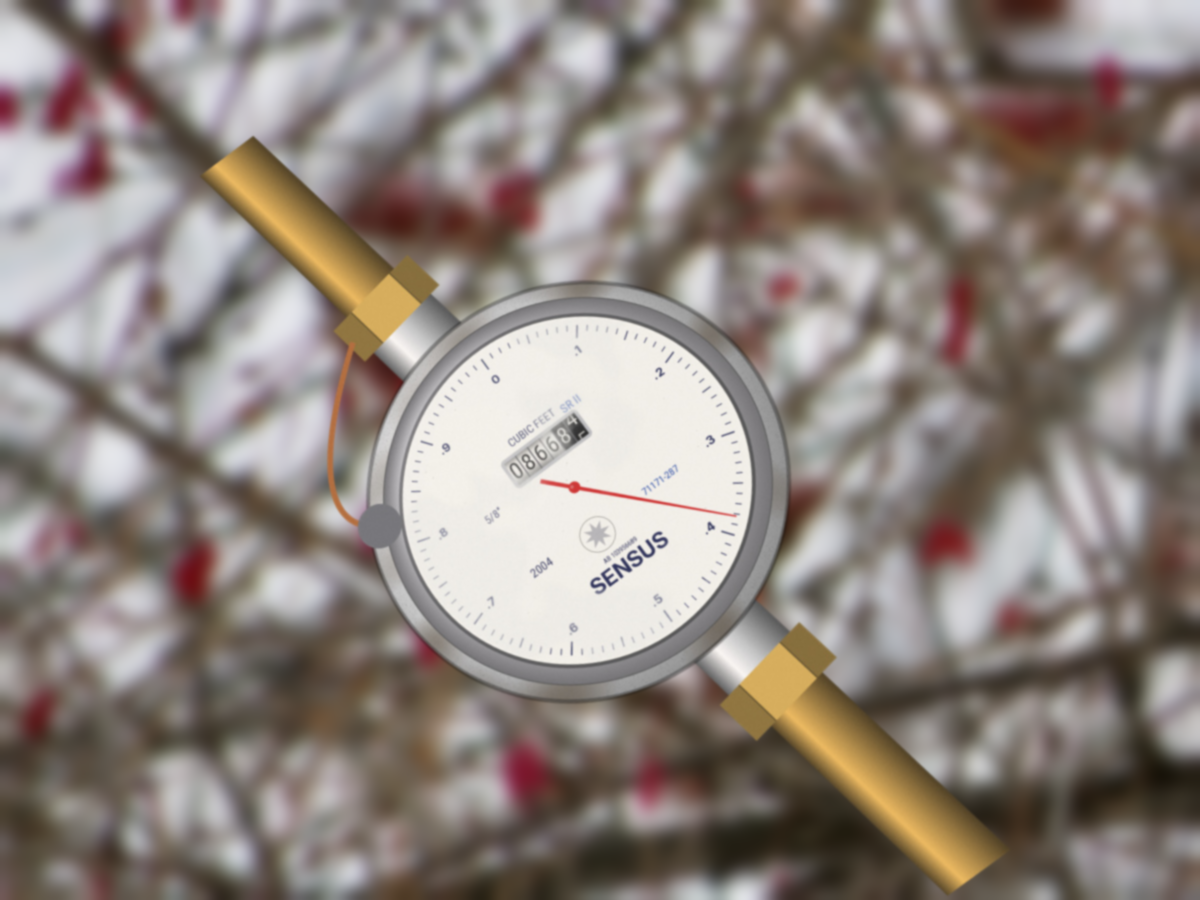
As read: 86684.38
